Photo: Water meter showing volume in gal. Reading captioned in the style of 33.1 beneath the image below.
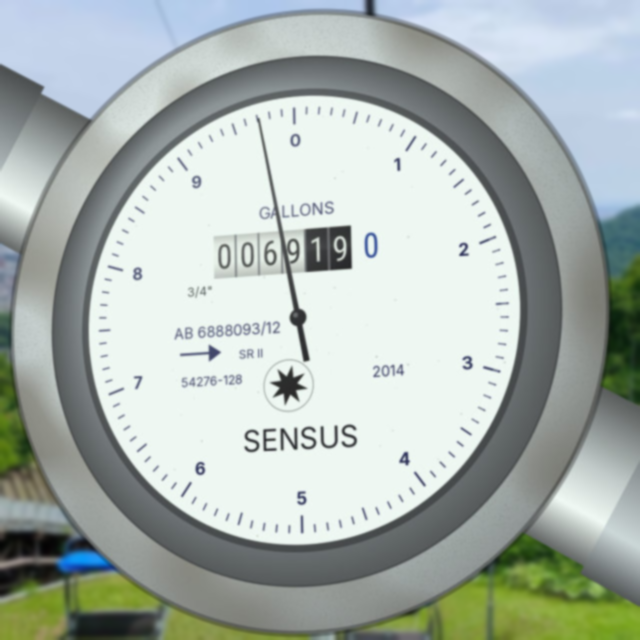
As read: 69189.7
